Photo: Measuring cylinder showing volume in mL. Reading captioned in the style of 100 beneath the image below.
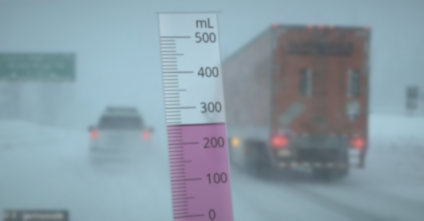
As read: 250
